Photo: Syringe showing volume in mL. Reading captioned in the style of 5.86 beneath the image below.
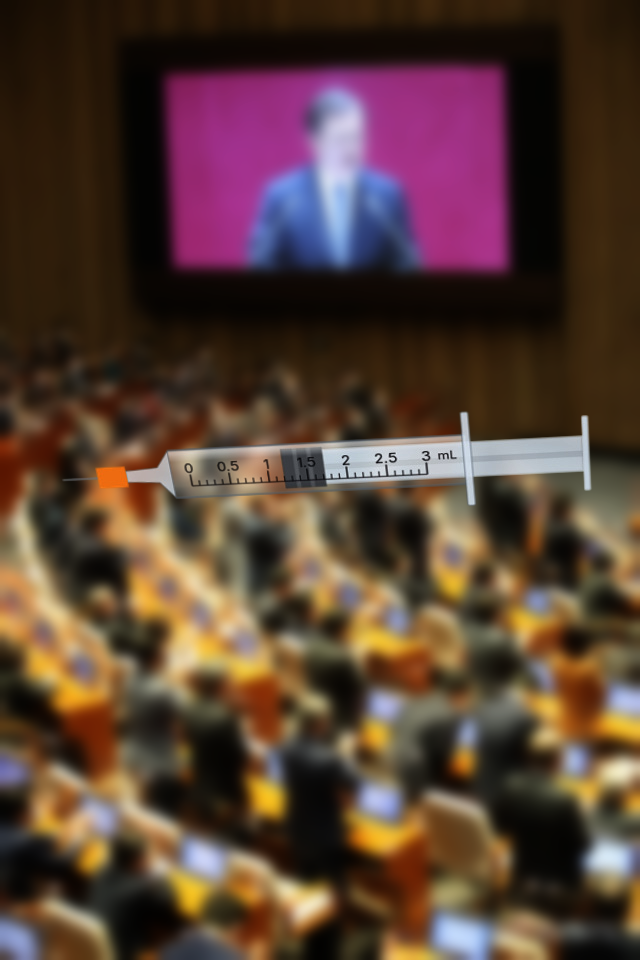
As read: 1.2
